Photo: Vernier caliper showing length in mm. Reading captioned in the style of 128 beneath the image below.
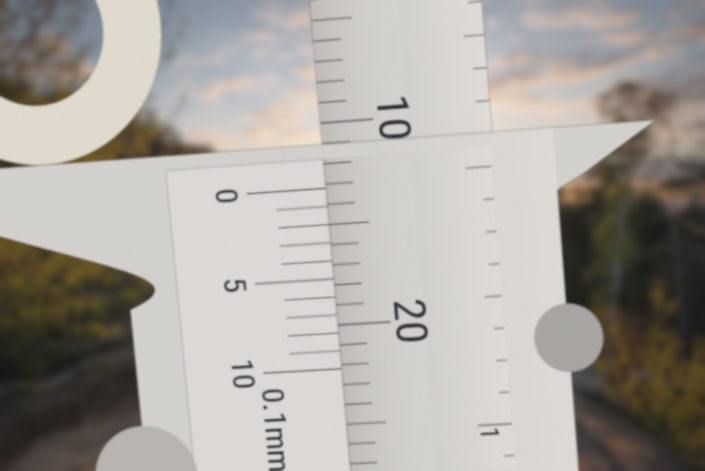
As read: 13.2
